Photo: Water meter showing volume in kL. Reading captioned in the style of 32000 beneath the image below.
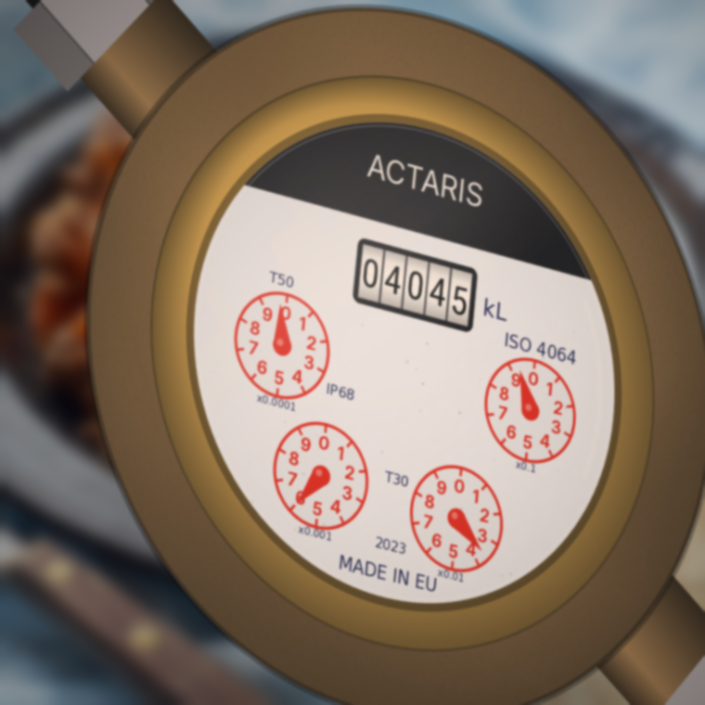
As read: 4044.9359
